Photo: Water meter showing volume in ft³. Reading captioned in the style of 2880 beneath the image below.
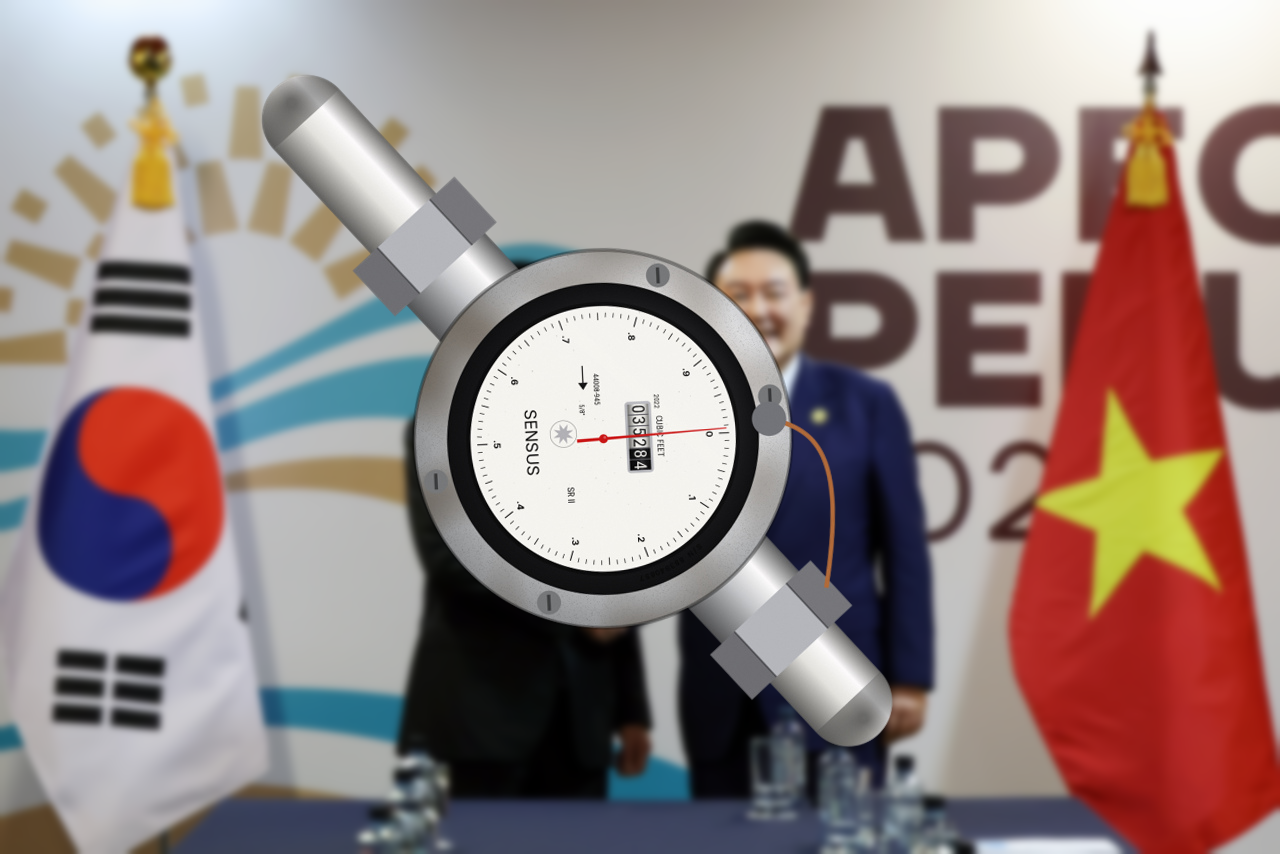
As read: 35283.99
